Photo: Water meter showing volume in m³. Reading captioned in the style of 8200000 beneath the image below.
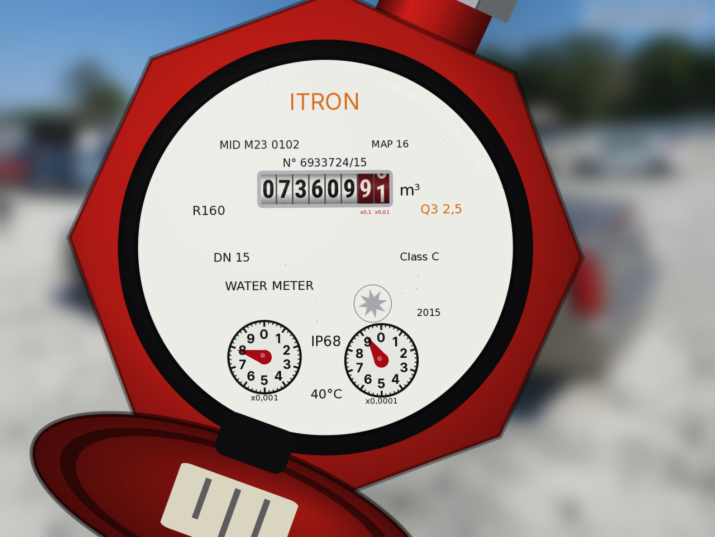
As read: 73609.9079
